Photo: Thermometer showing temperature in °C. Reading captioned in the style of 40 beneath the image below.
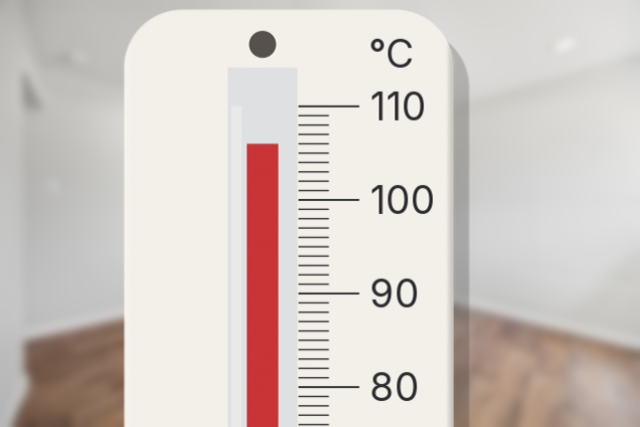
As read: 106
